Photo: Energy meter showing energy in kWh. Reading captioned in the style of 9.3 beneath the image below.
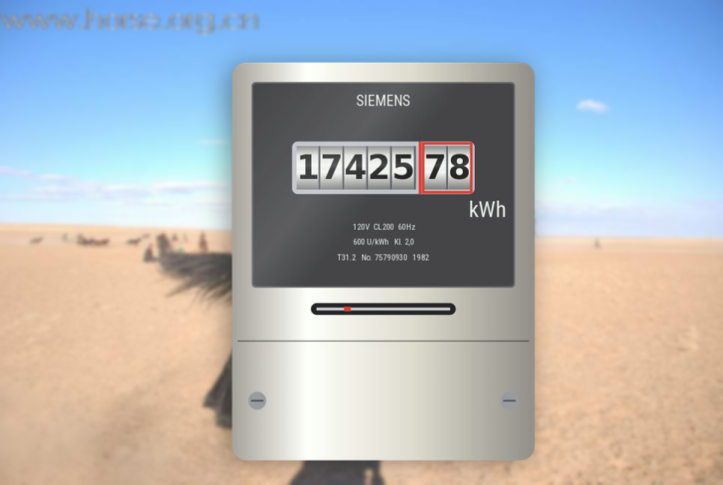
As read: 17425.78
